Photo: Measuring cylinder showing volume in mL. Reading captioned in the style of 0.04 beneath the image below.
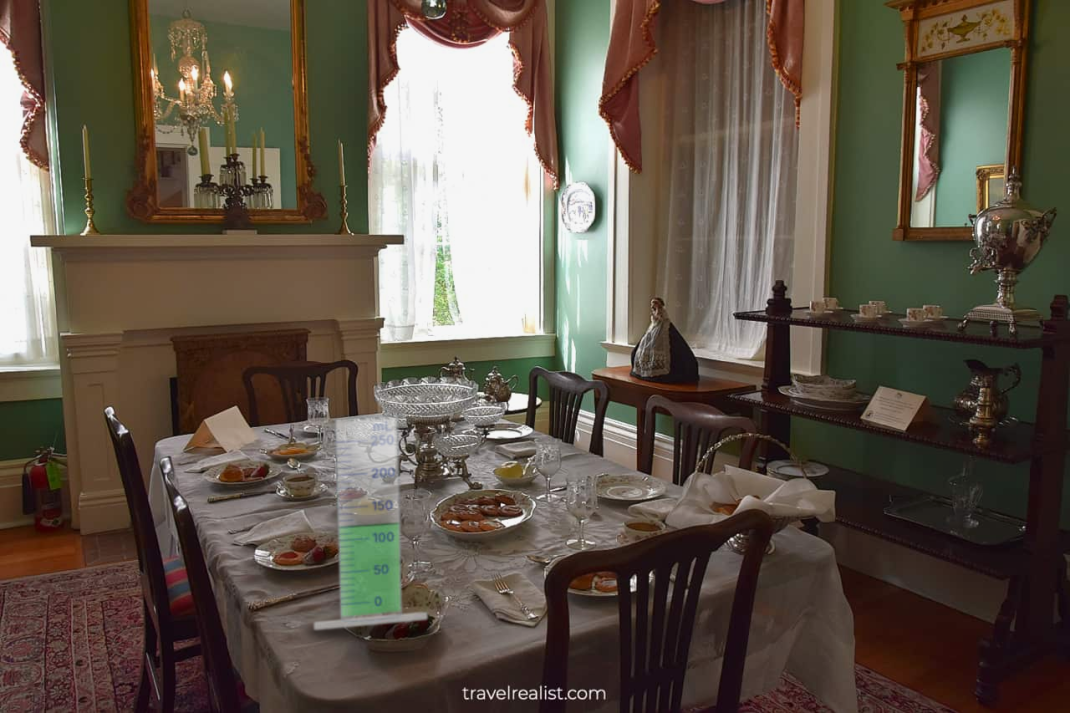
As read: 120
